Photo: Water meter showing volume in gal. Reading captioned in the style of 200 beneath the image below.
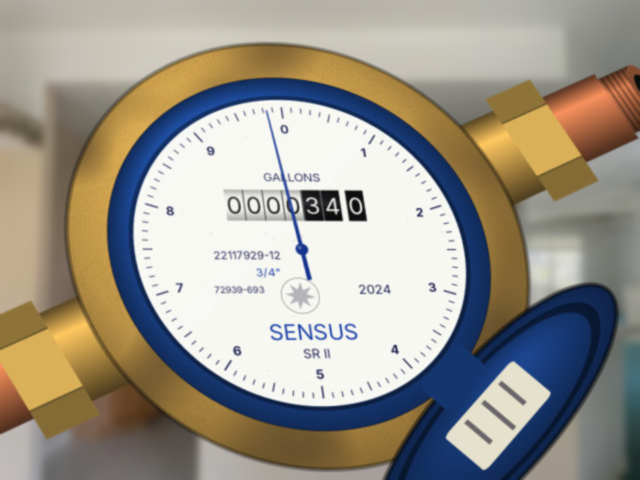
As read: 339.8
